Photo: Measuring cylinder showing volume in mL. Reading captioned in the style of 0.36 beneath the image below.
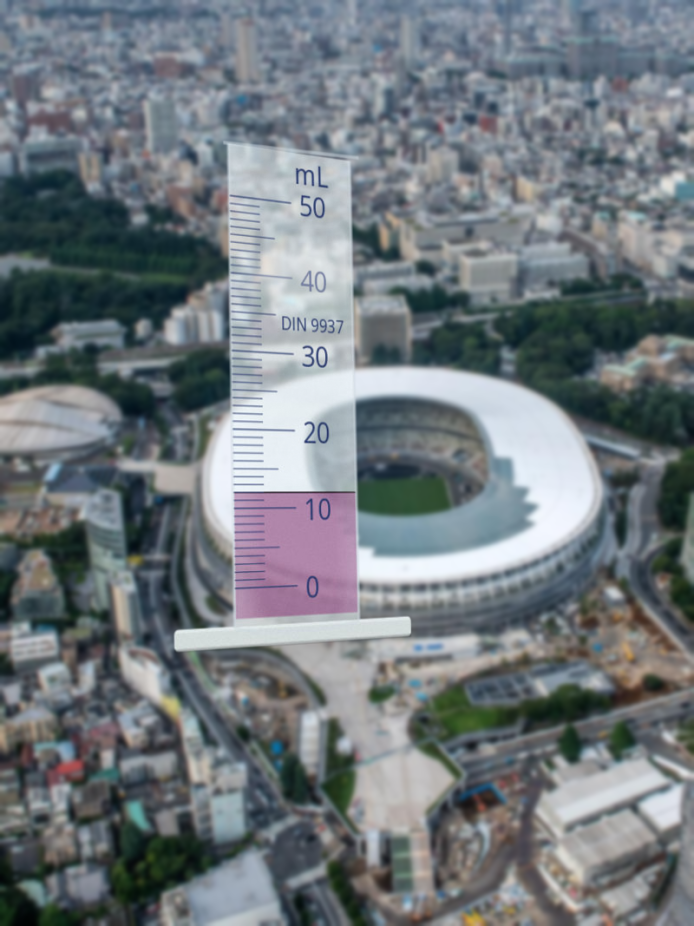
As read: 12
